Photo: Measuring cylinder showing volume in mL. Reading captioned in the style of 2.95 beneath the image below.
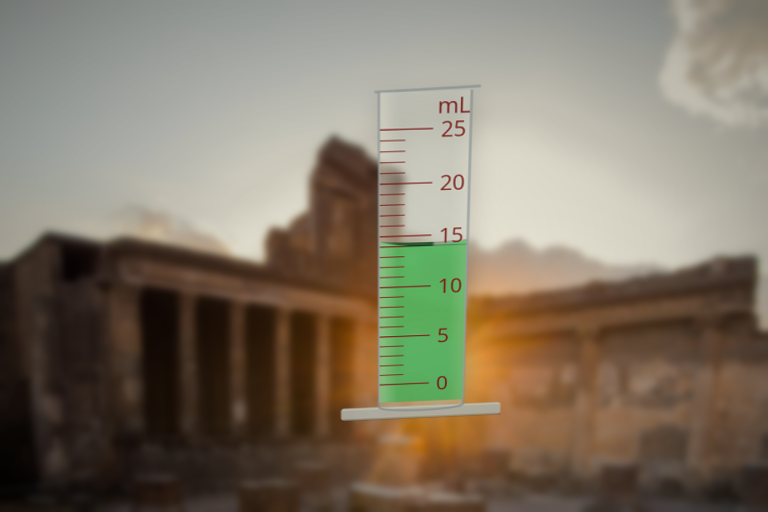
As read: 14
